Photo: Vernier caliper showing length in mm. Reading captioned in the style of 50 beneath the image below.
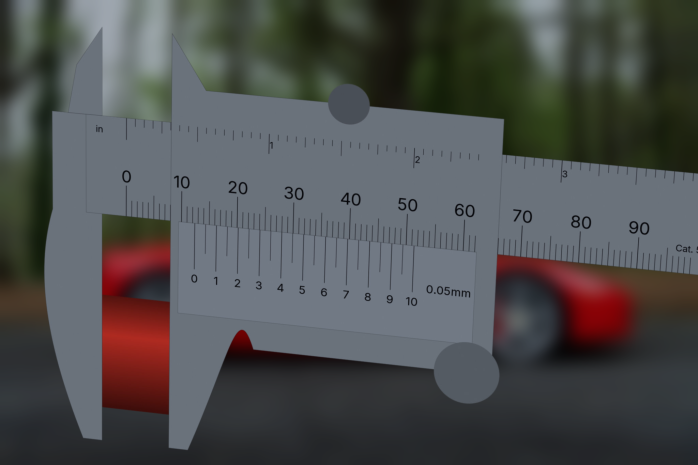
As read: 12.4
